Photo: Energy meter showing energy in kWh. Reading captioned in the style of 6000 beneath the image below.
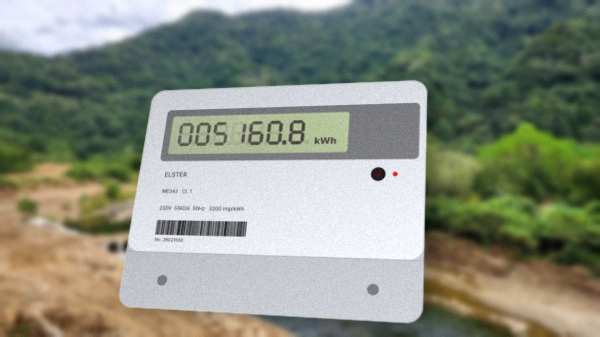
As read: 5160.8
